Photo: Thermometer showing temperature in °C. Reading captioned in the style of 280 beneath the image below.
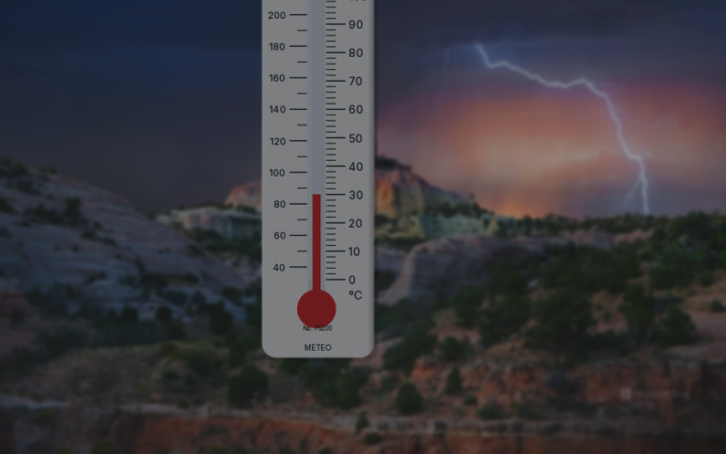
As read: 30
